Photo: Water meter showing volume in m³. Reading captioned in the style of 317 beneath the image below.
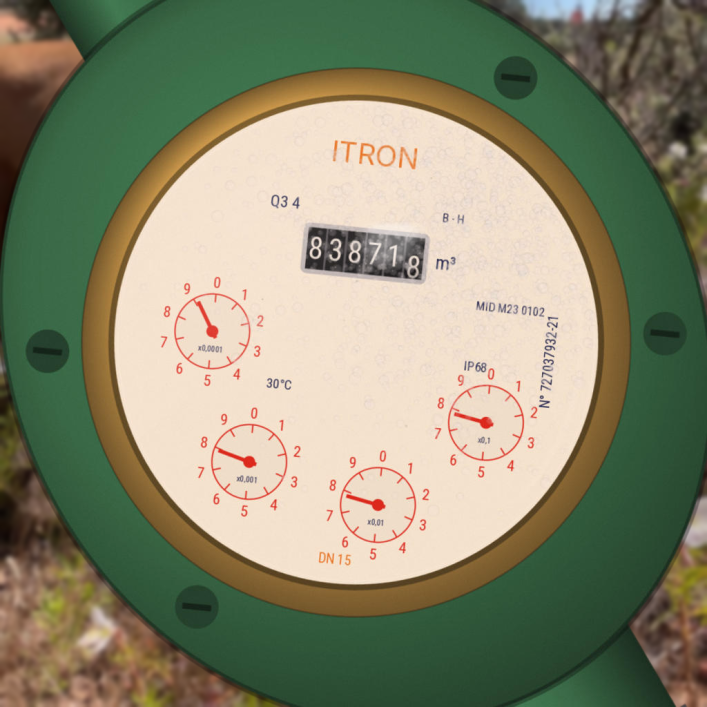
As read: 838717.7779
